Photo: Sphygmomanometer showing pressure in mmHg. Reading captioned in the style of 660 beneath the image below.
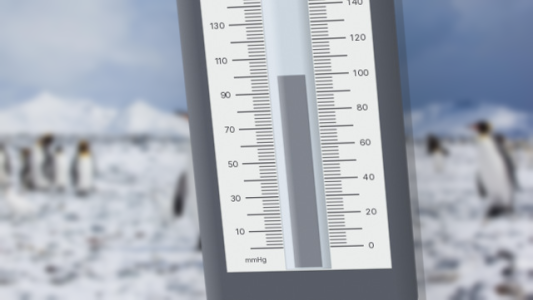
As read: 100
